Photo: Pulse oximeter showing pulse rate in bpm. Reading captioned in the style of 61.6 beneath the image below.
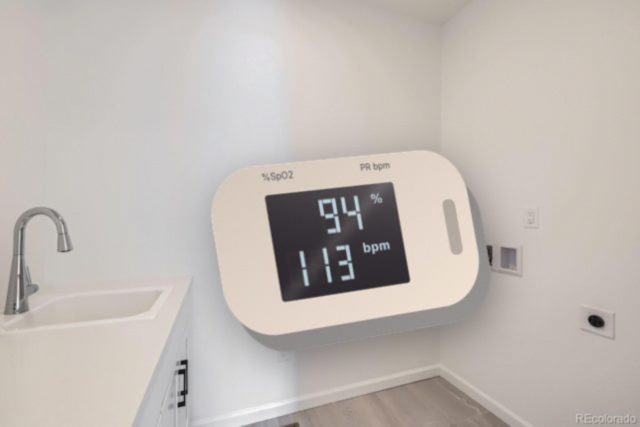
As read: 113
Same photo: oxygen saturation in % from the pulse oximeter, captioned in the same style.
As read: 94
